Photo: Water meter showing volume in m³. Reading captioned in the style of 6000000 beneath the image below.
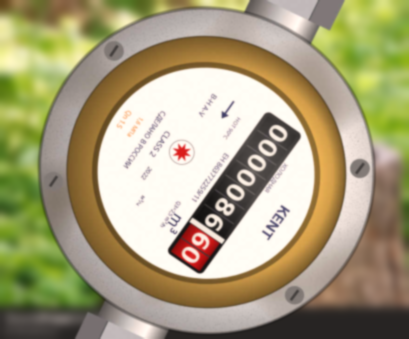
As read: 86.60
